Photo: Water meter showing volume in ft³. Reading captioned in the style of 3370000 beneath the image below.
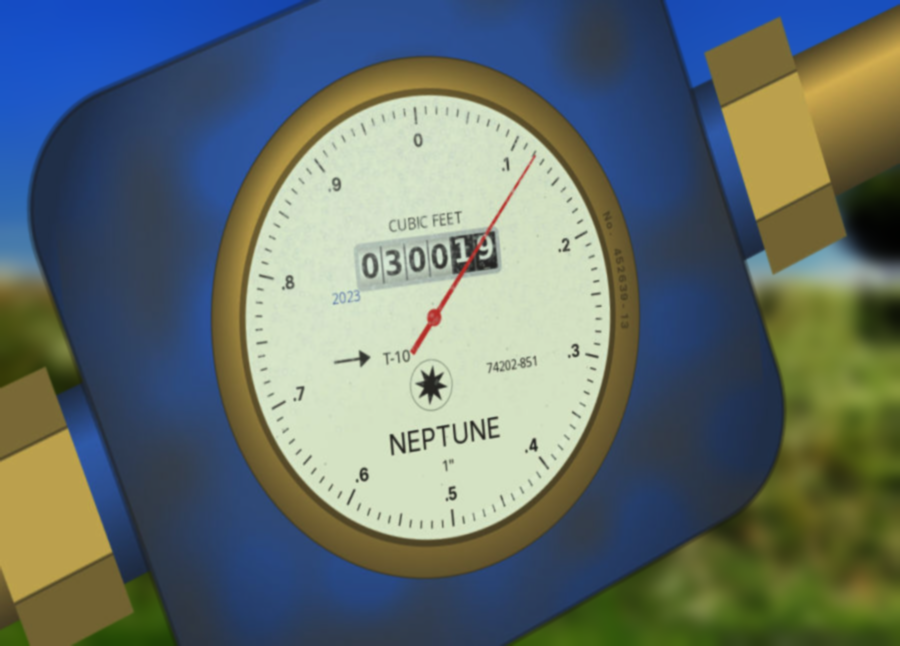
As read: 30019.12
